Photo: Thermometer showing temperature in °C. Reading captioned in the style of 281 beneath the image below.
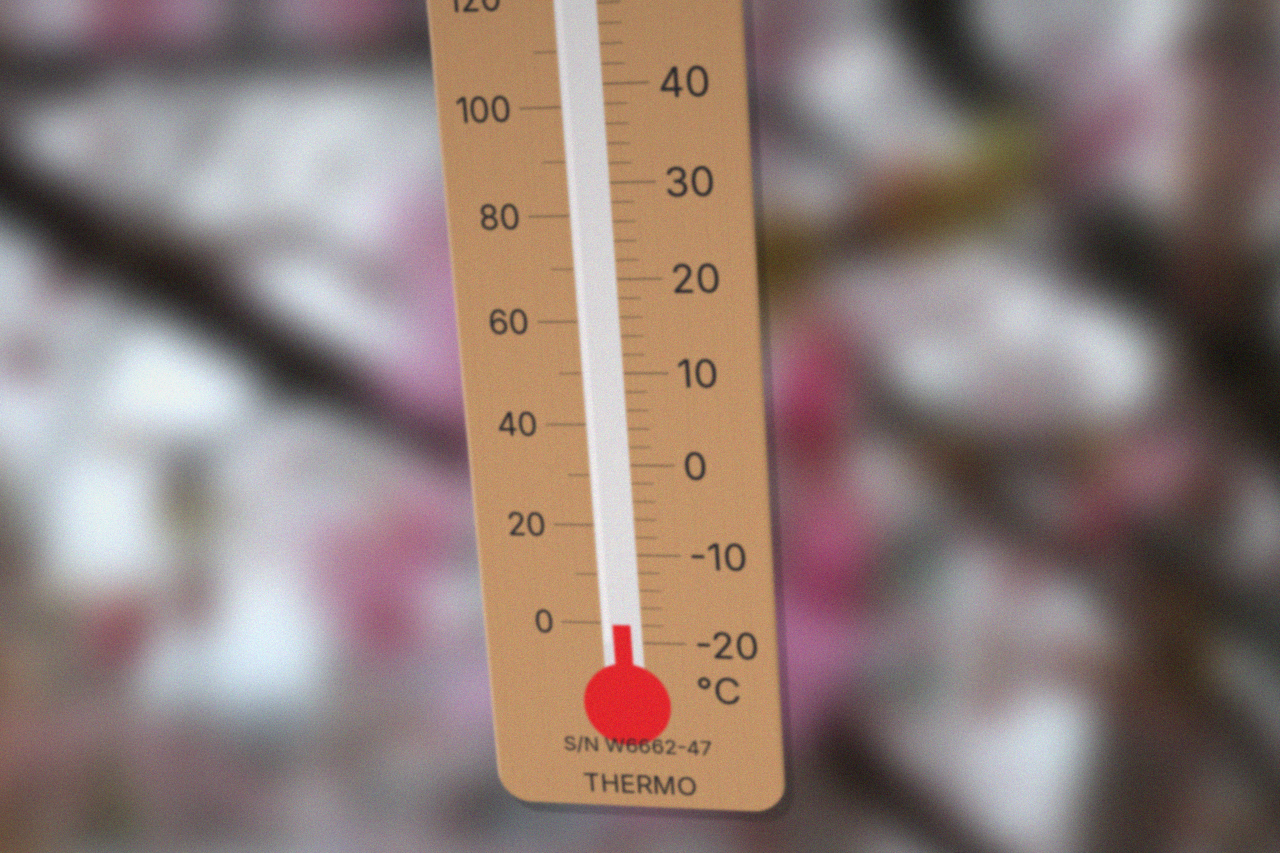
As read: -18
